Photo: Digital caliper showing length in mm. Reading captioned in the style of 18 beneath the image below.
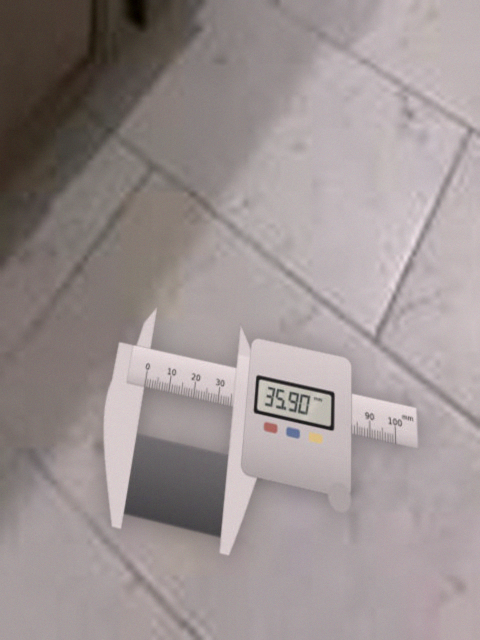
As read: 35.90
